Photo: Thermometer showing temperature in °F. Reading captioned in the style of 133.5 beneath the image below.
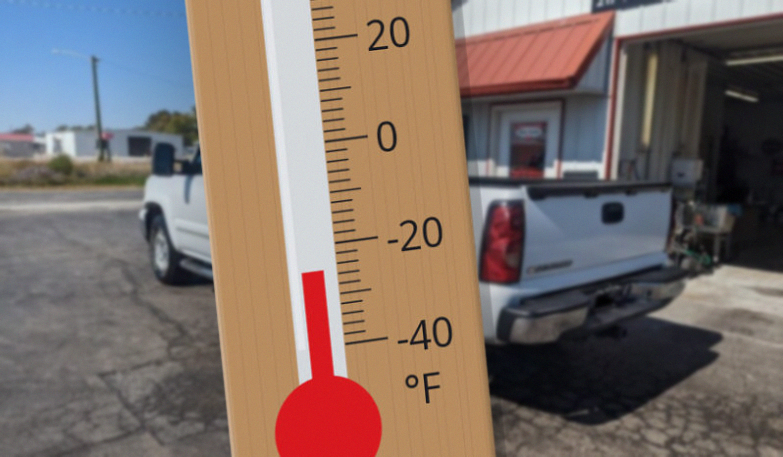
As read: -25
